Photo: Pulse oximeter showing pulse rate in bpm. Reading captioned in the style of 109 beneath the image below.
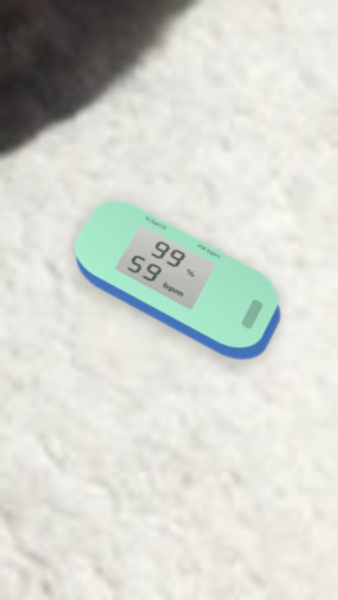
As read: 59
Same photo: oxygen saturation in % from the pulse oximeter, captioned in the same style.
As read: 99
